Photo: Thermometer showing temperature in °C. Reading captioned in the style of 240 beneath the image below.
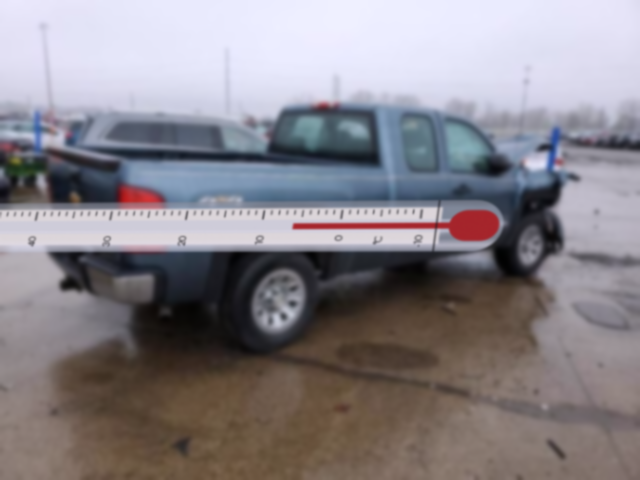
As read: 6
